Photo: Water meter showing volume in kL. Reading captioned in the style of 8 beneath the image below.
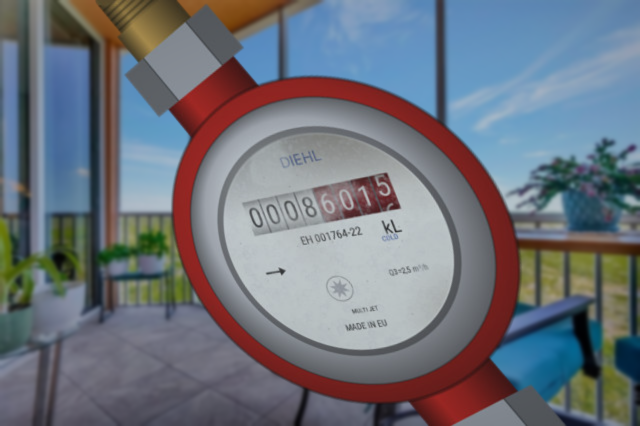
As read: 8.6015
